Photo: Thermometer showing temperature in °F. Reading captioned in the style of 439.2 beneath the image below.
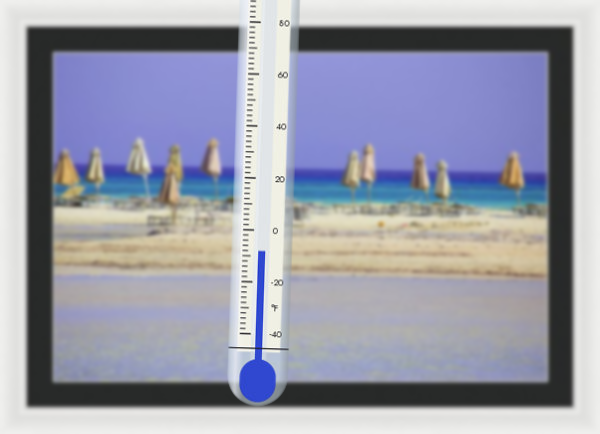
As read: -8
